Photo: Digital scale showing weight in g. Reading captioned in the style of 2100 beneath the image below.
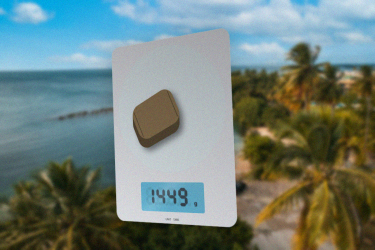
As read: 1449
